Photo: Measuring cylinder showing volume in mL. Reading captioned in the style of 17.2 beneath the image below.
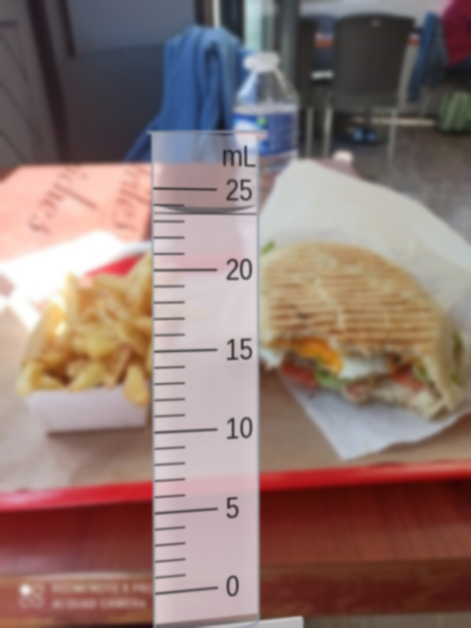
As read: 23.5
